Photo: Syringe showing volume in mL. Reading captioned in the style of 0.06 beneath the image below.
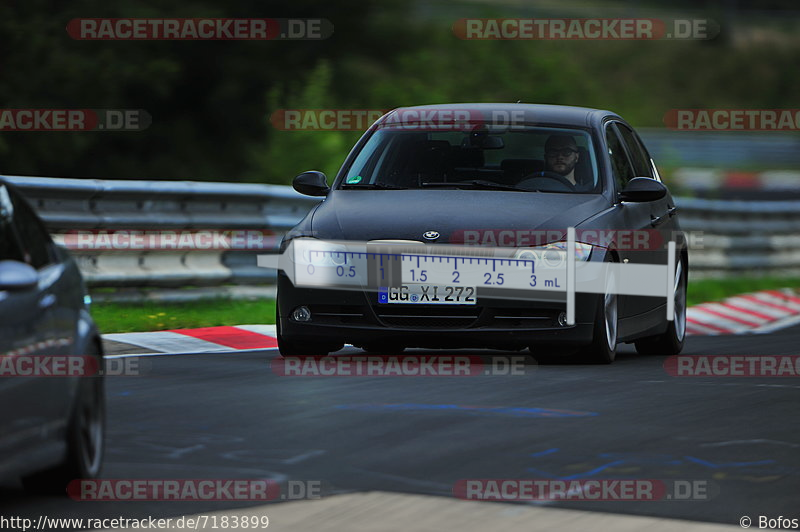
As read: 0.8
